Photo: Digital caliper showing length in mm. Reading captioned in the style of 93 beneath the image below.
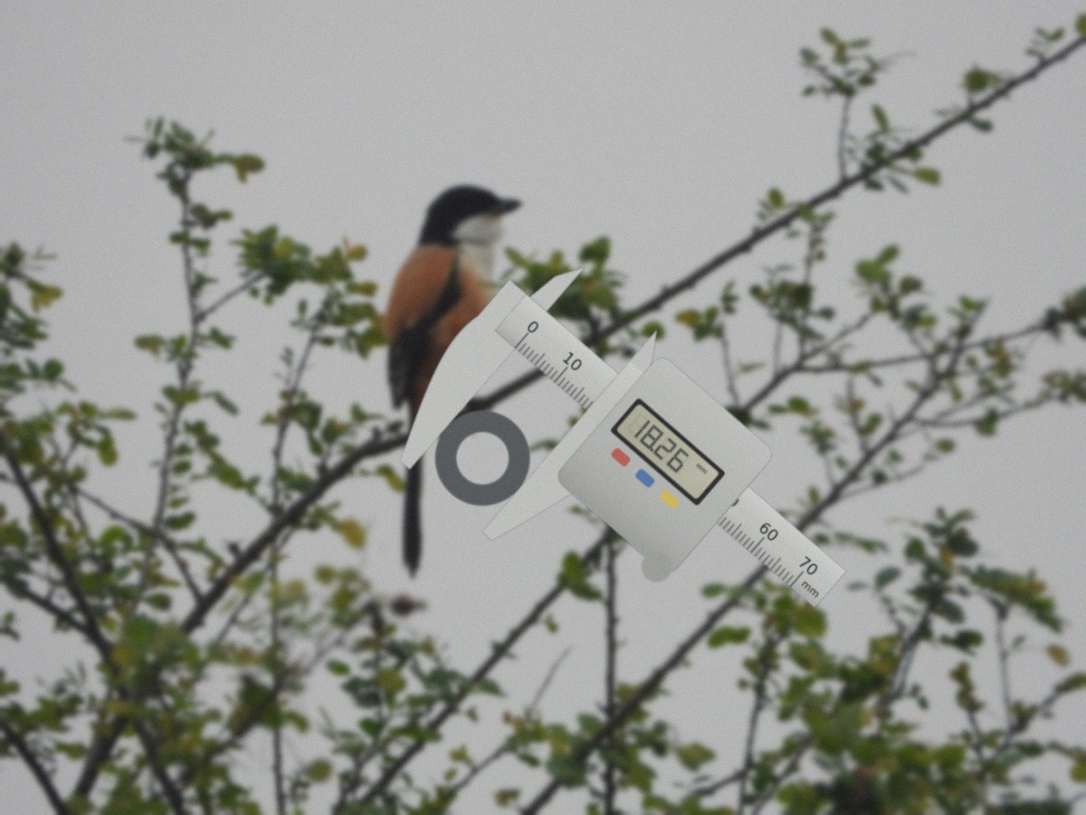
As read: 18.26
